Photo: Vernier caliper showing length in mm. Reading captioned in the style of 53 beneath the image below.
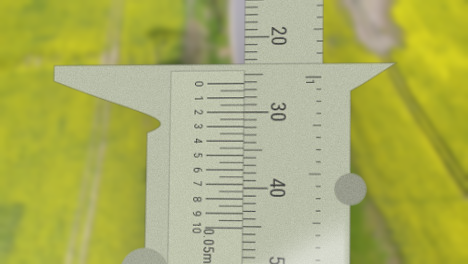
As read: 26.2
